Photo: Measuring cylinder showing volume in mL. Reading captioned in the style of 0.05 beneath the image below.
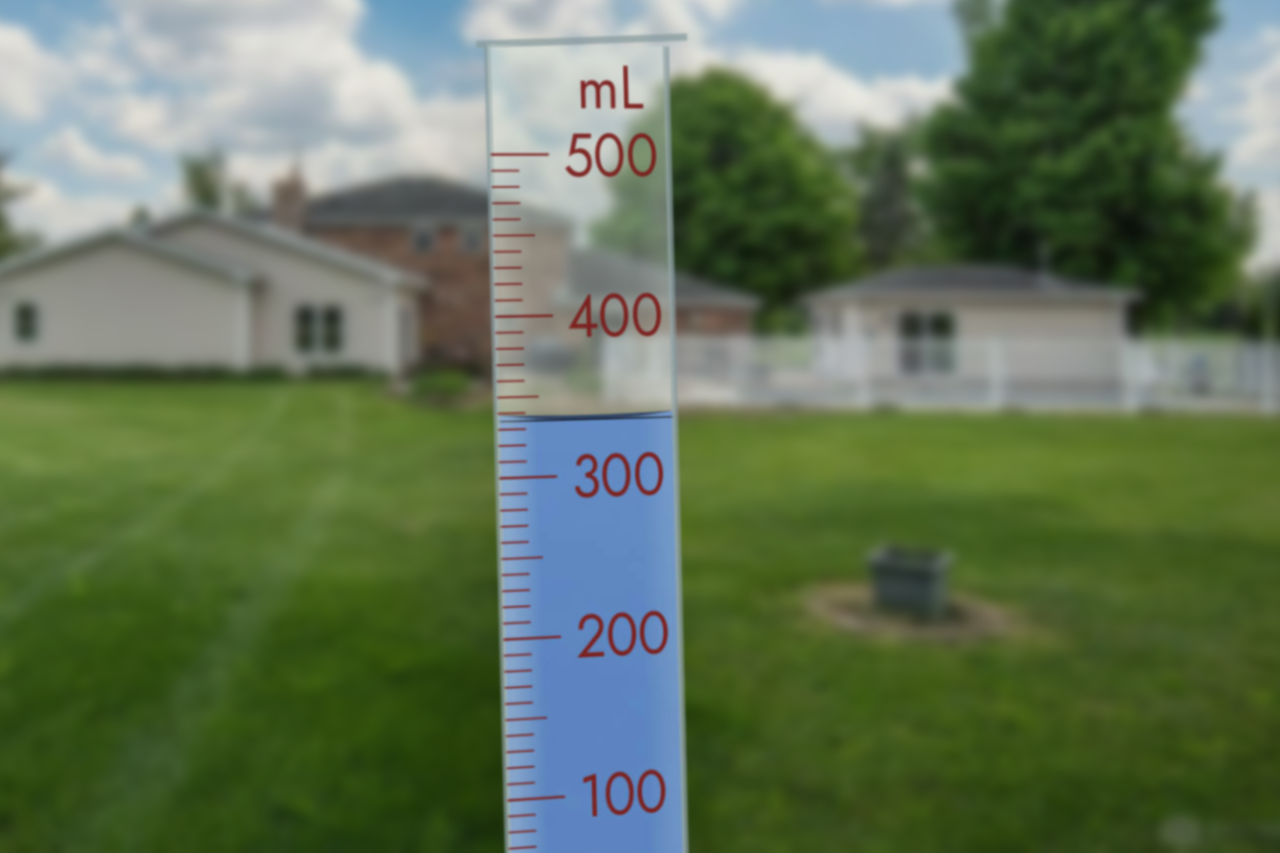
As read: 335
